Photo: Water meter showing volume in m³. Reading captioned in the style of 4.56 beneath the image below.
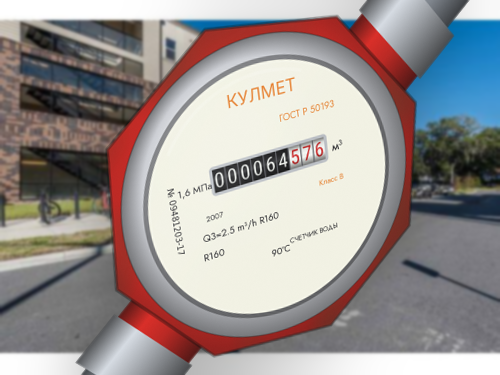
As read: 64.576
